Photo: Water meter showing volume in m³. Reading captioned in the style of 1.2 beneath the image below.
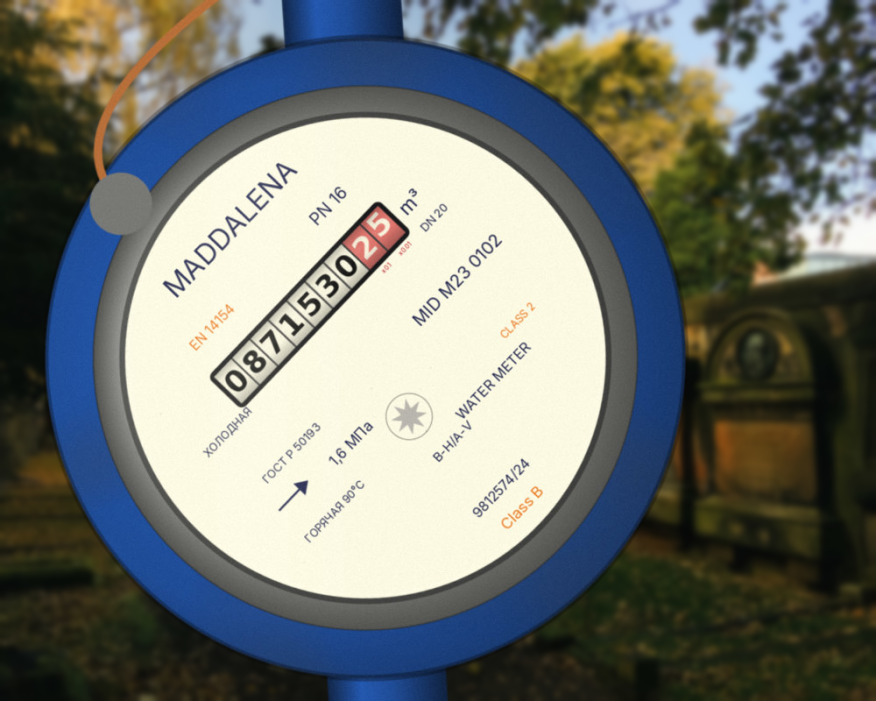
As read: 871530.25
